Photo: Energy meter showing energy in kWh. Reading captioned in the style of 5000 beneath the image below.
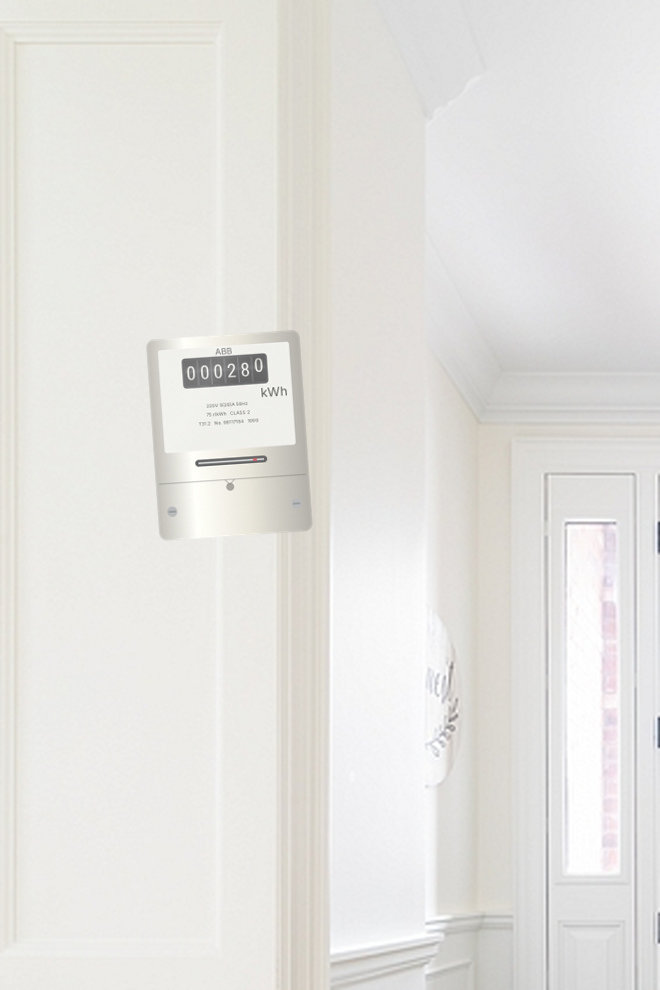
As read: 280
